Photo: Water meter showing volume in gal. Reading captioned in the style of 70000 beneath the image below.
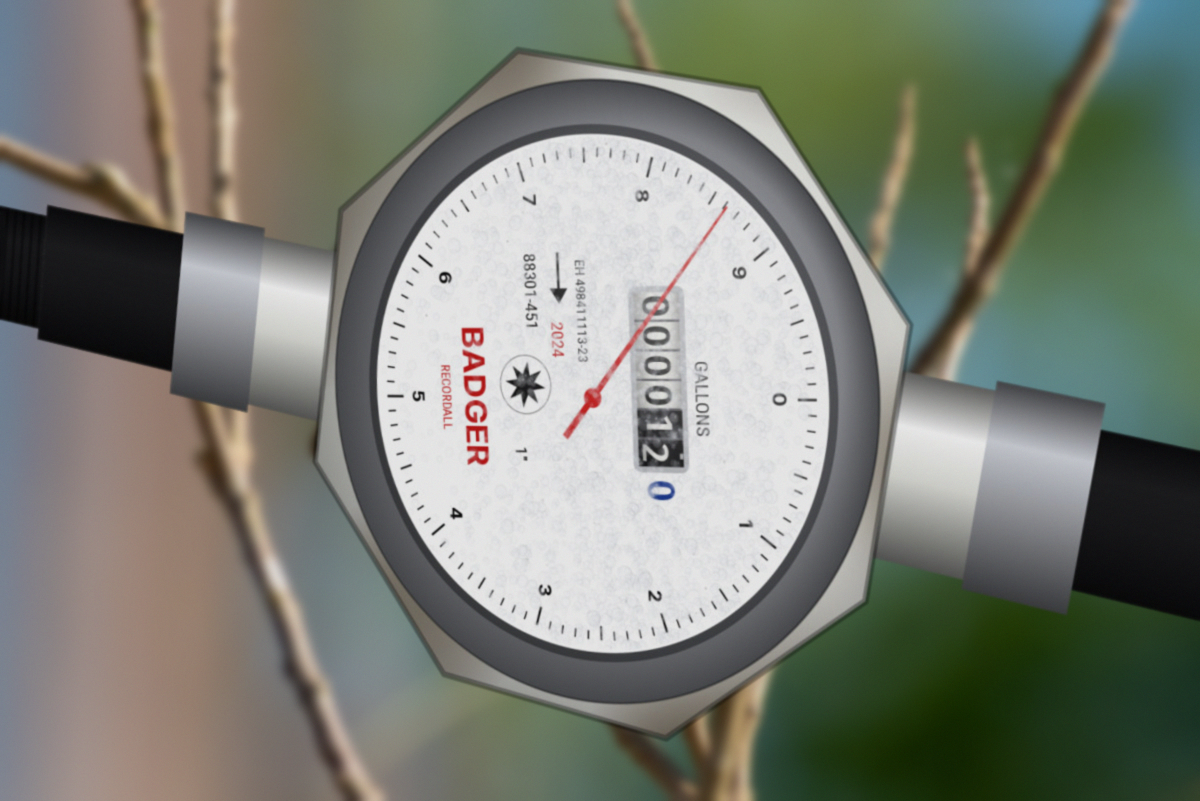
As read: 118.6
